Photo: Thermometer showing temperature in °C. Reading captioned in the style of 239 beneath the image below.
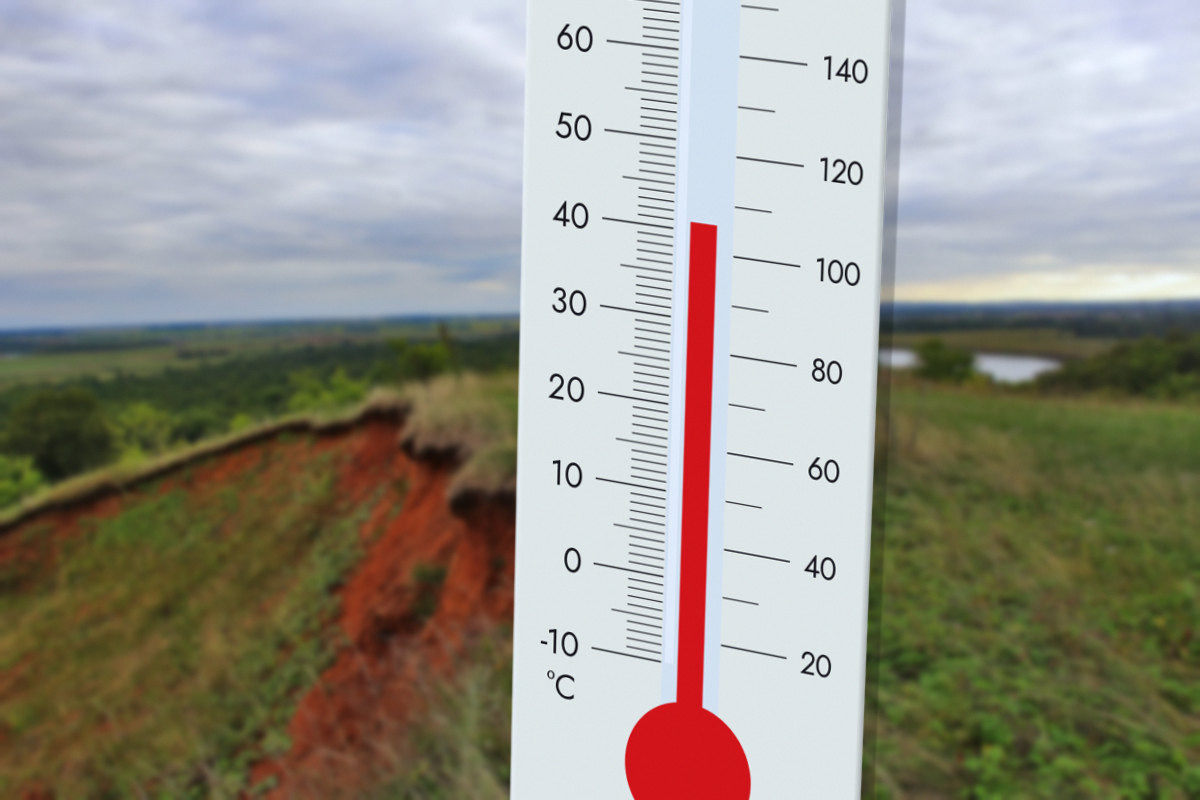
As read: 41
